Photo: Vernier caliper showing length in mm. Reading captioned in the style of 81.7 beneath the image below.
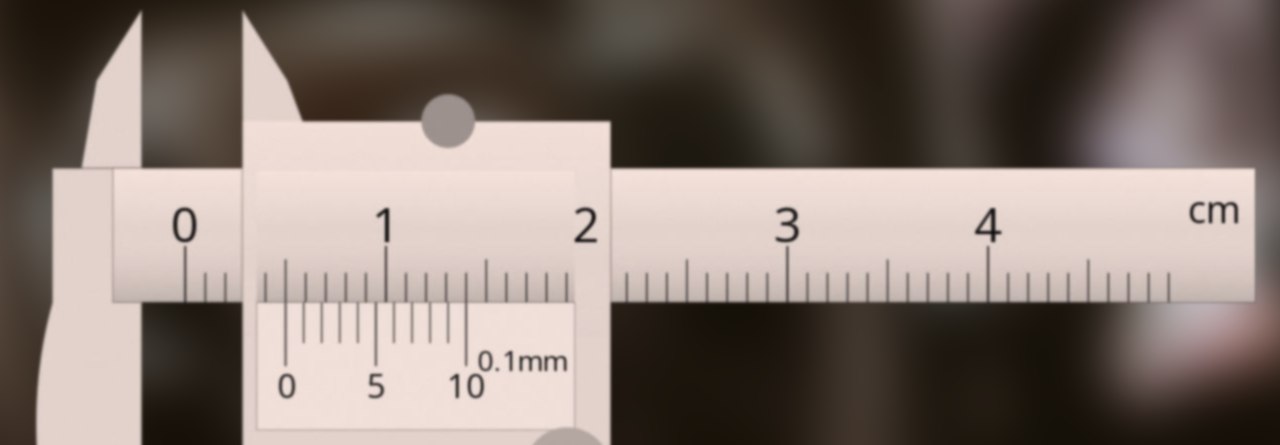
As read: 5.0
